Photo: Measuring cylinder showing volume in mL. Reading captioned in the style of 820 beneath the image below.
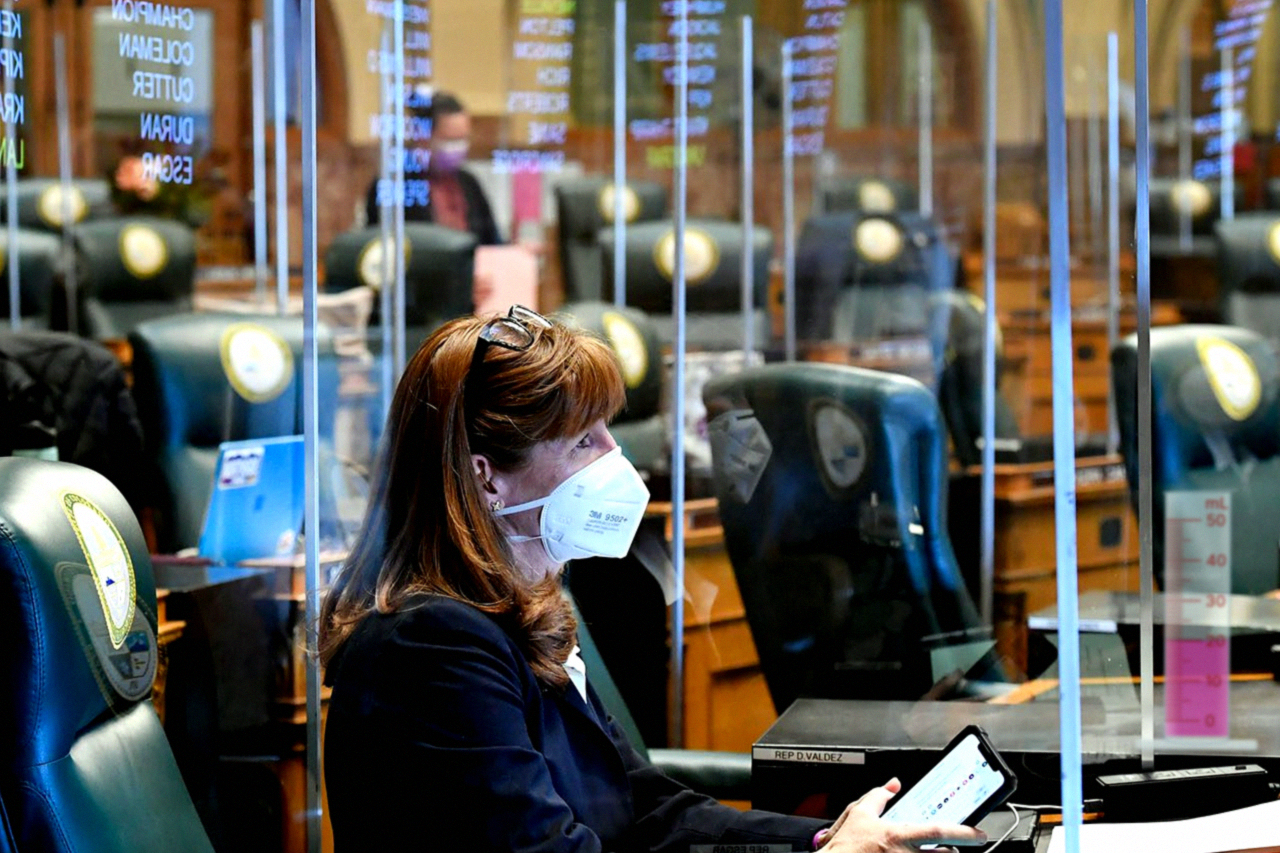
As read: 20
